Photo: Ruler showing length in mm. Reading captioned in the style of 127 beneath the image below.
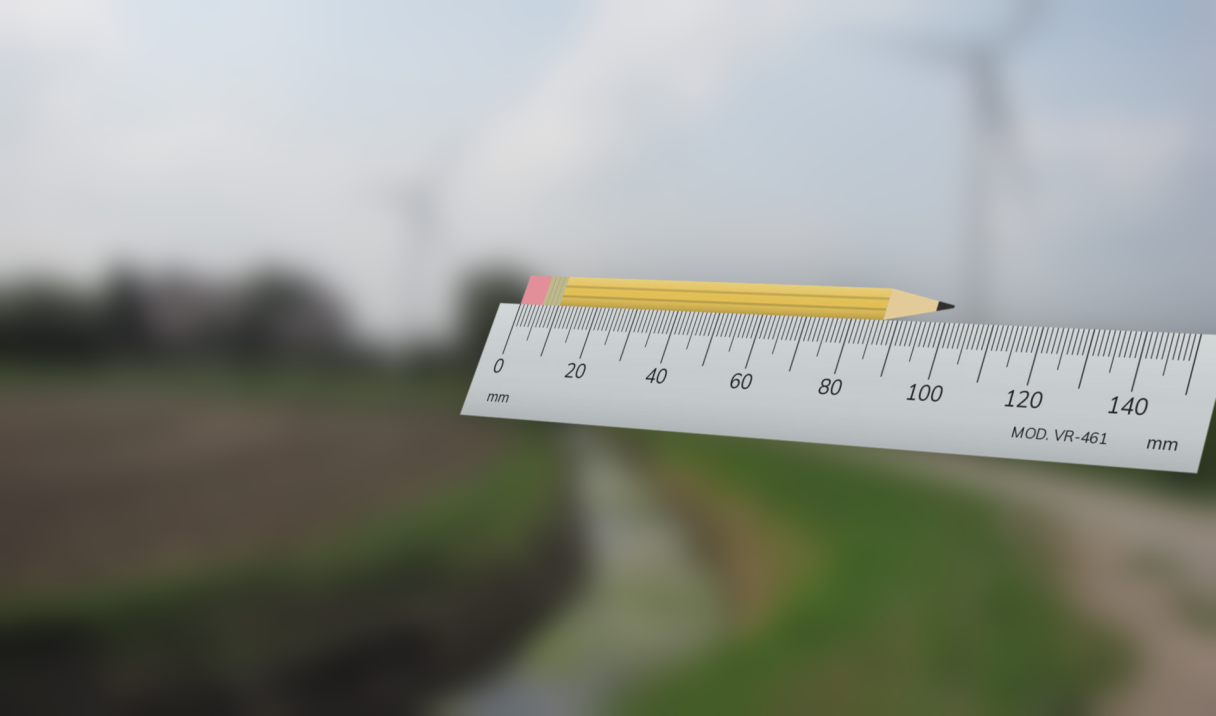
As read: 101
